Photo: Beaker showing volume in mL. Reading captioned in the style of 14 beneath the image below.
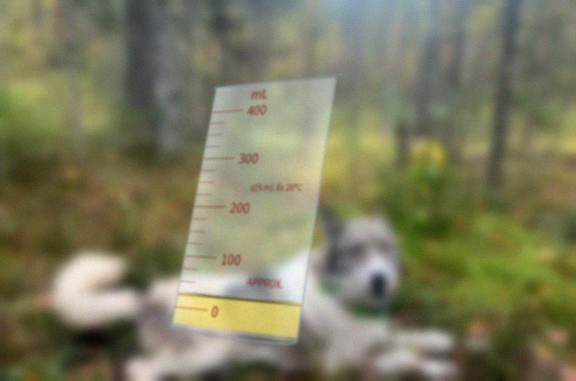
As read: 25
